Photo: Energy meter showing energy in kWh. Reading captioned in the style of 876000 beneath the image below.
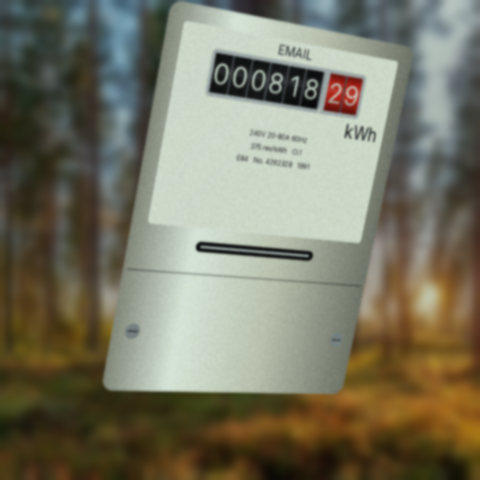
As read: 818.29
